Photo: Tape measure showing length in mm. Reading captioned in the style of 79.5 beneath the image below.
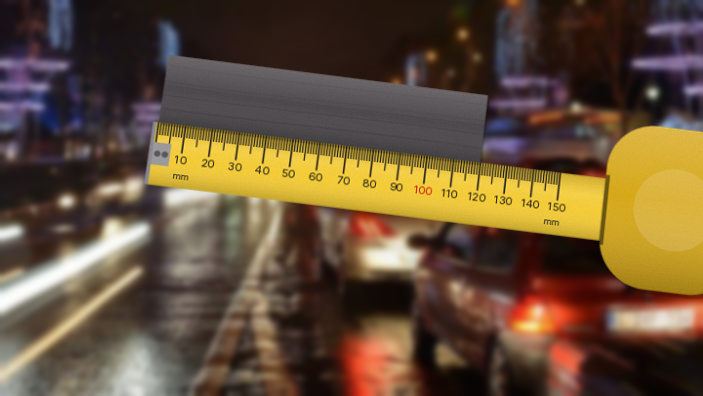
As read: 120
